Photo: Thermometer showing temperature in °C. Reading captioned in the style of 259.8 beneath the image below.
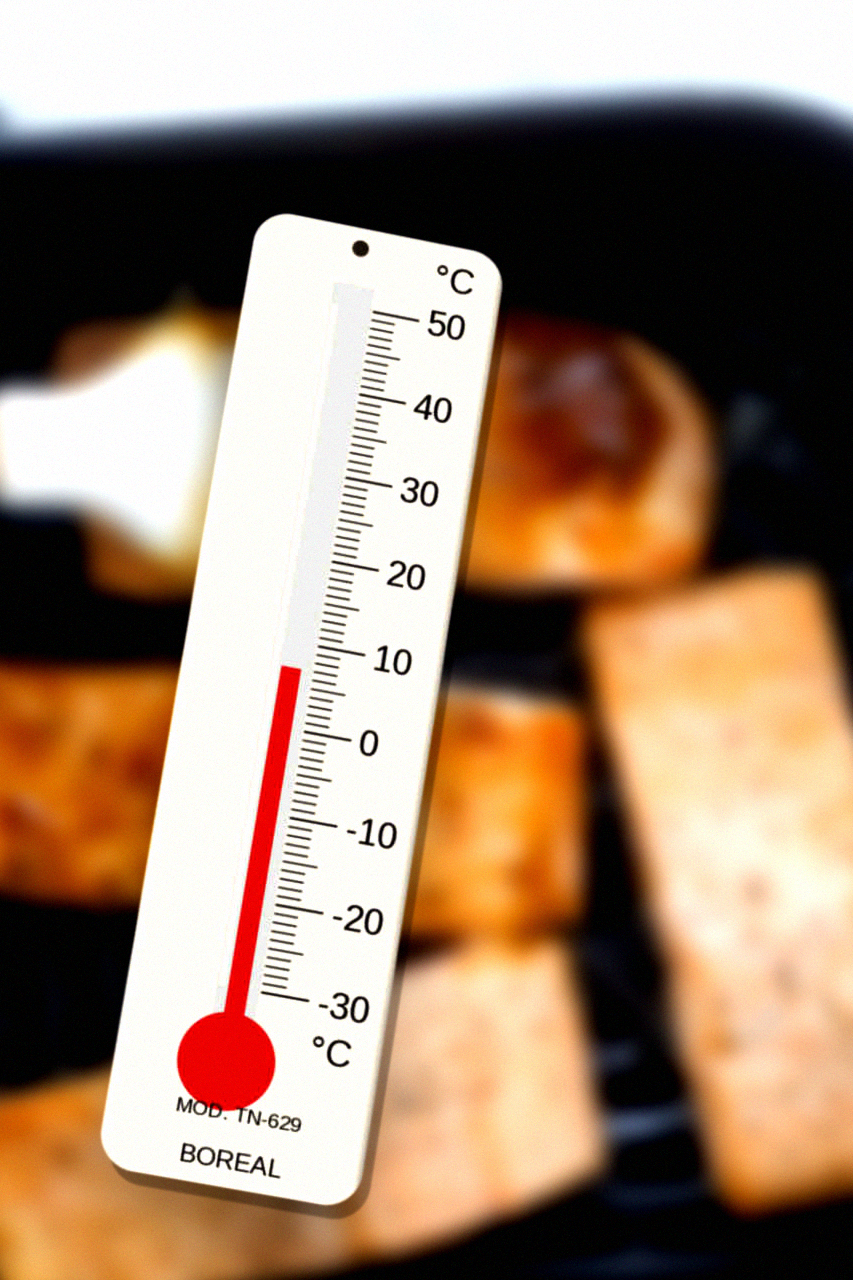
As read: 7
